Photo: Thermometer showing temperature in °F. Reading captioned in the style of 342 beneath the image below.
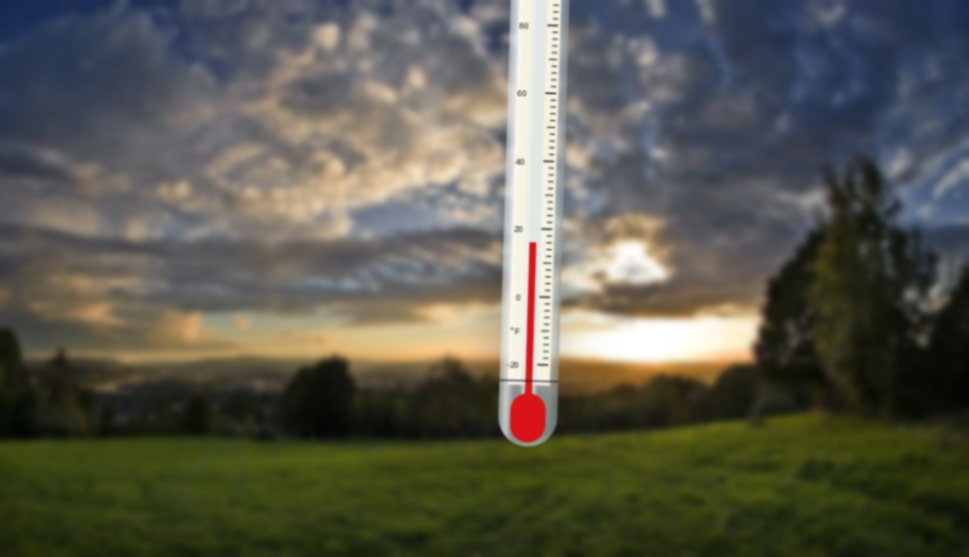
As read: 16
